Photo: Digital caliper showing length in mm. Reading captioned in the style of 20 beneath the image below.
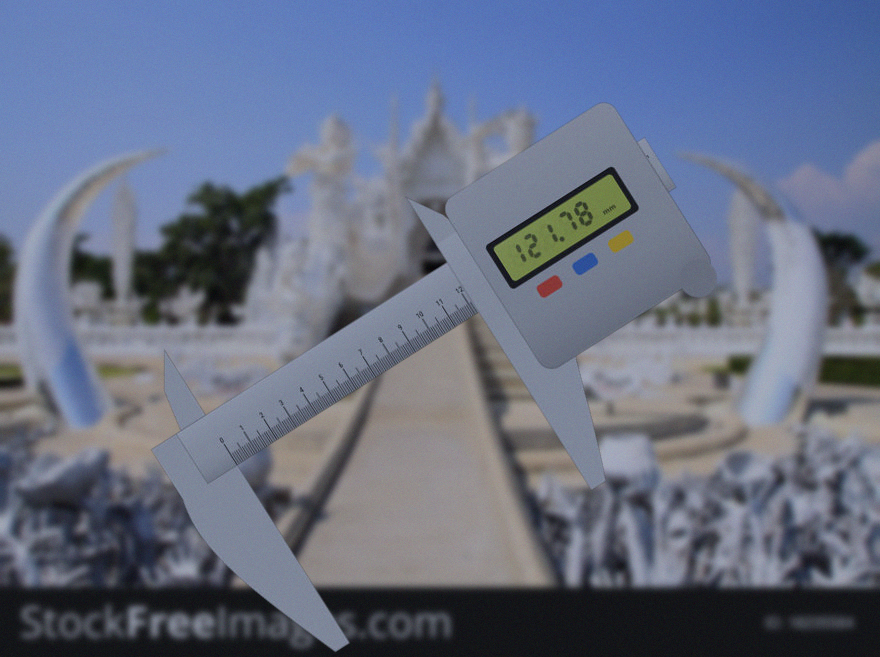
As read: 121.78
